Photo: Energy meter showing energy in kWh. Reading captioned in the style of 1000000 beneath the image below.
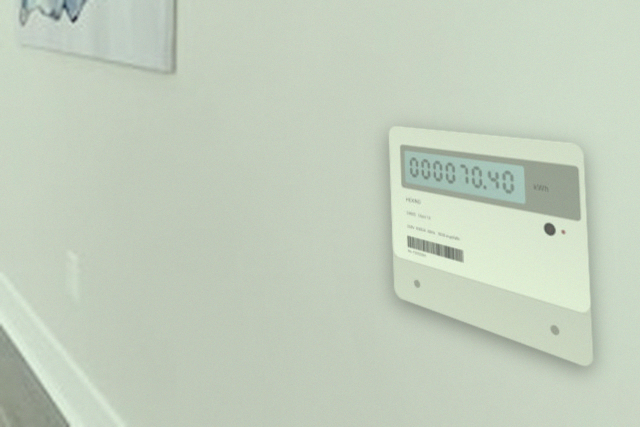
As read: 70.40
